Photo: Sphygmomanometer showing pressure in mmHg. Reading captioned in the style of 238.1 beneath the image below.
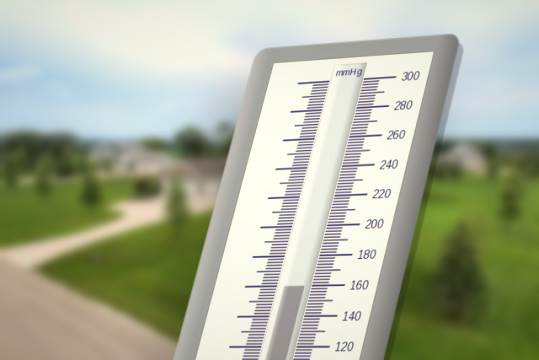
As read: 160
